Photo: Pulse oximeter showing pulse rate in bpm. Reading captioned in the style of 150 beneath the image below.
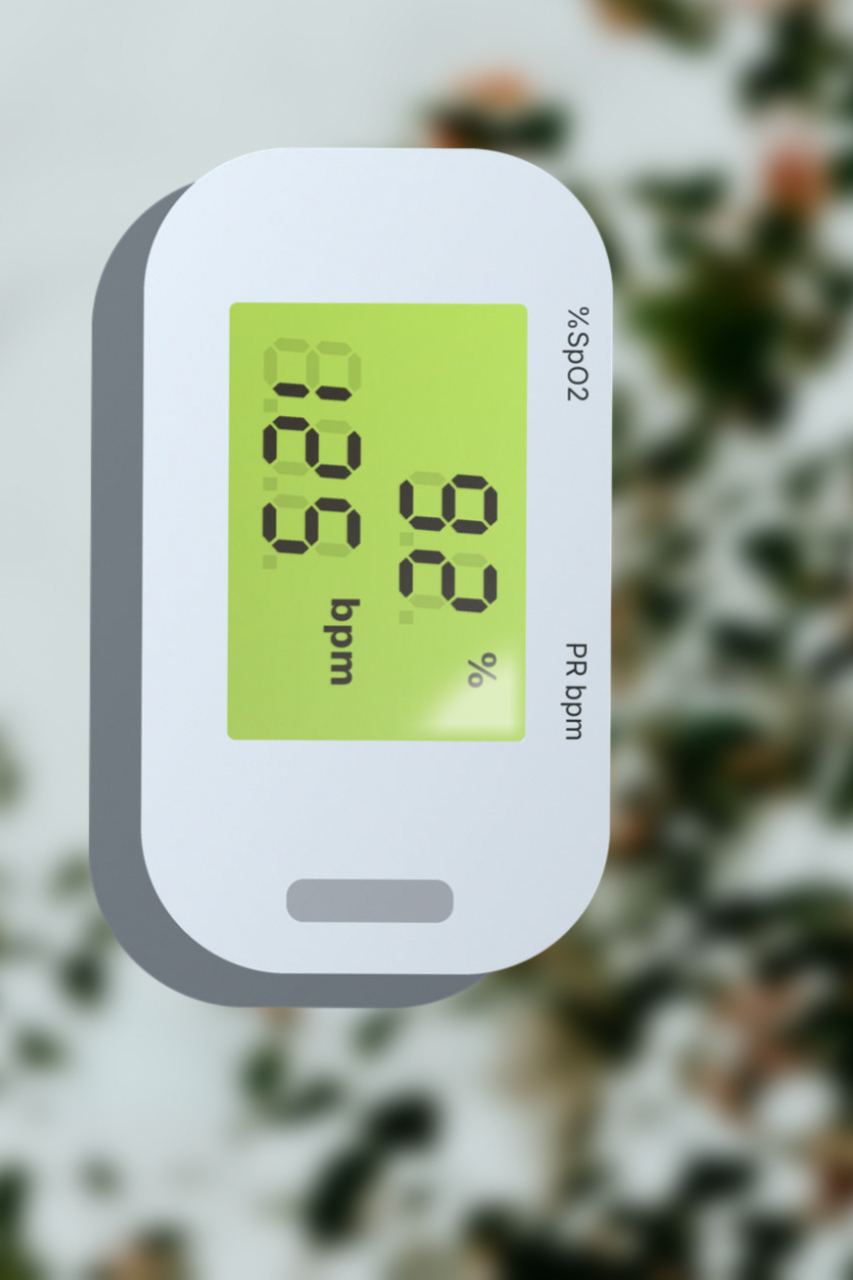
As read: 125
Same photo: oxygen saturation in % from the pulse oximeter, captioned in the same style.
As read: 92
